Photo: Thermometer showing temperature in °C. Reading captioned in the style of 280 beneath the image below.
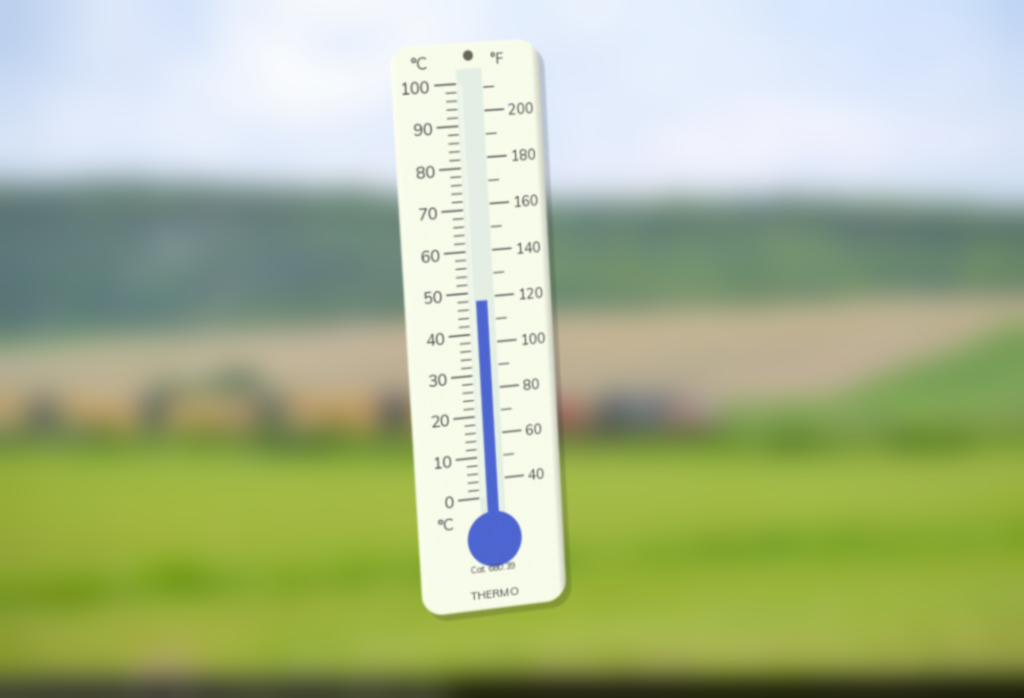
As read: 48
